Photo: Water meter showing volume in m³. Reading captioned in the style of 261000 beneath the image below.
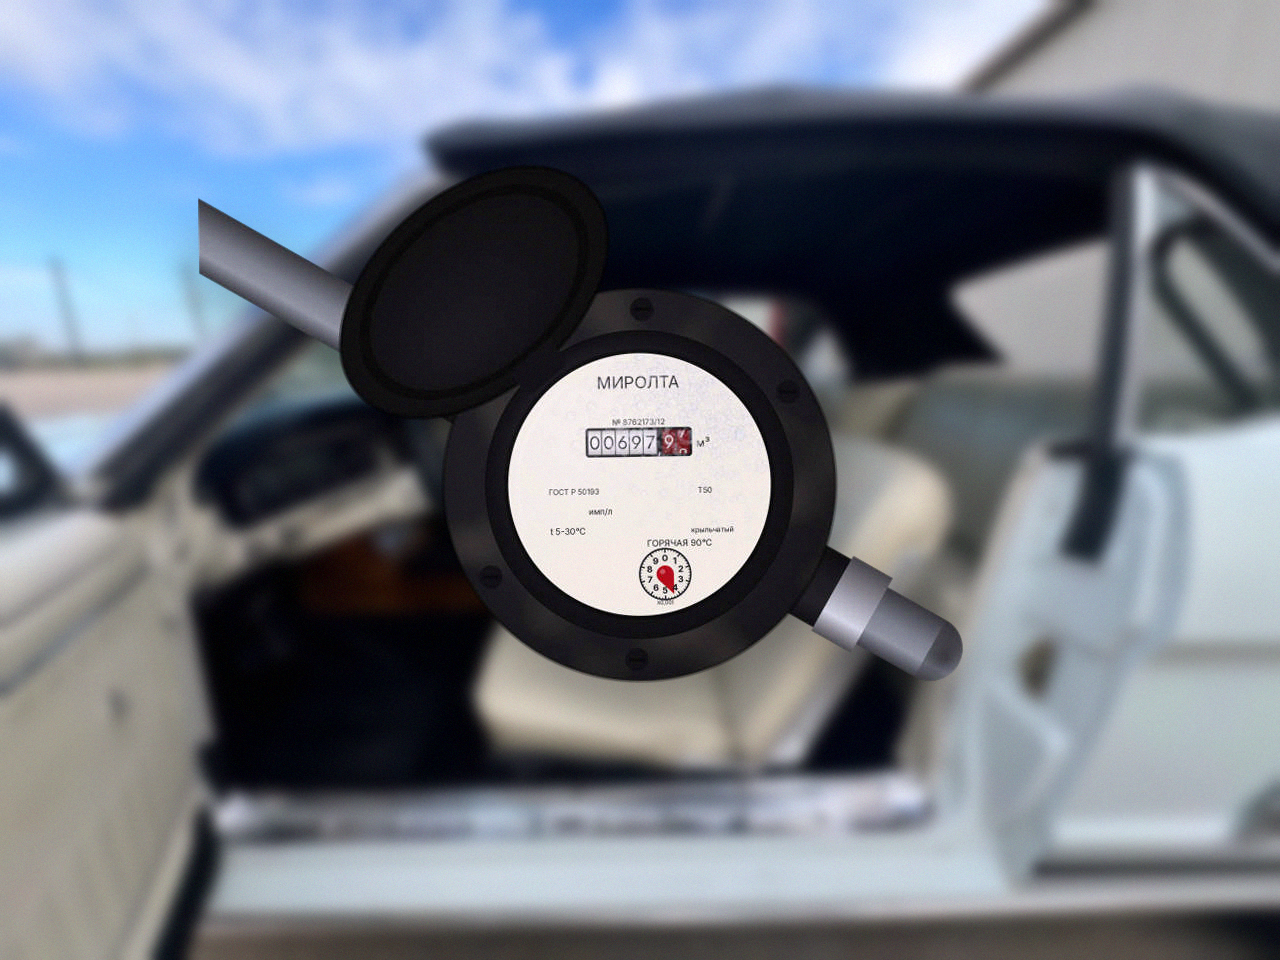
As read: 697.974
